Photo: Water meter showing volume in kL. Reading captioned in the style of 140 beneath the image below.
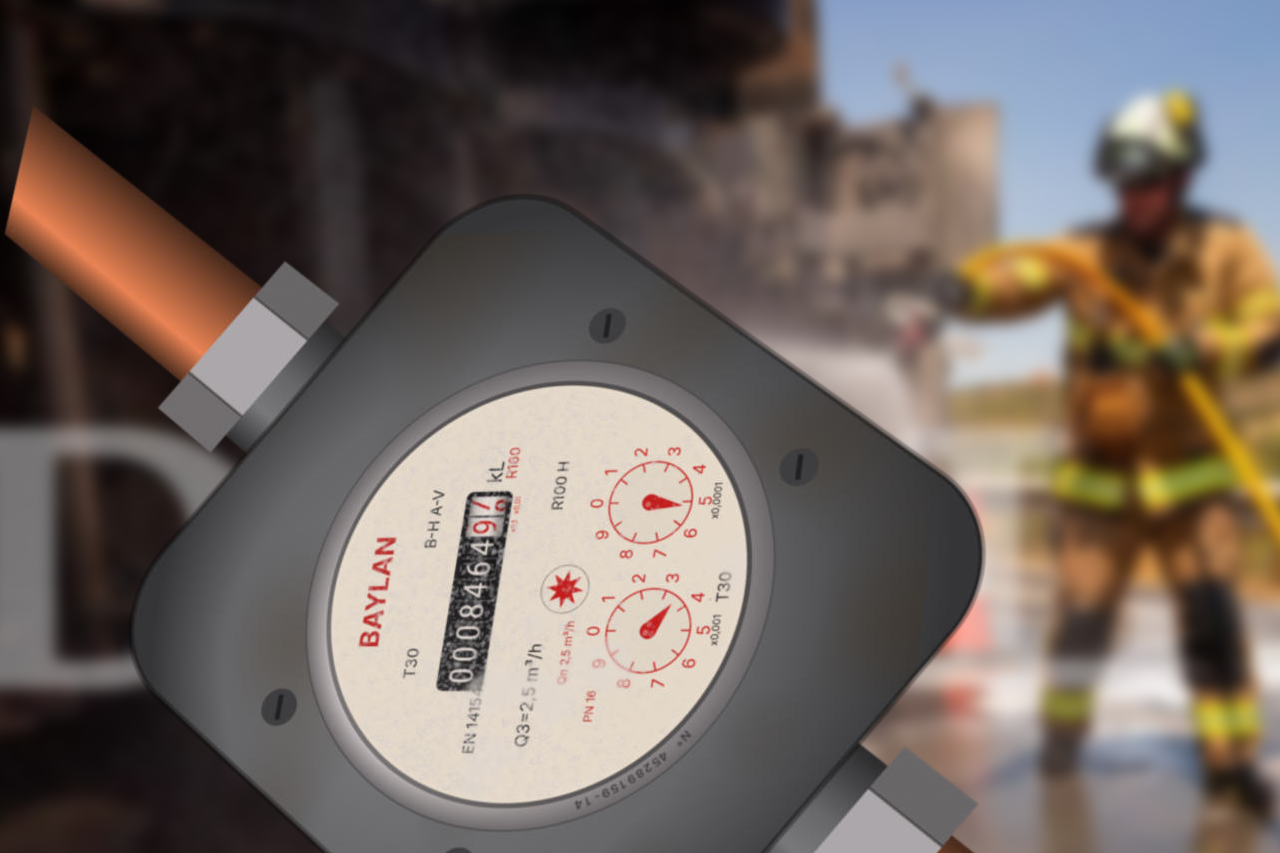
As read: 8464.9735
